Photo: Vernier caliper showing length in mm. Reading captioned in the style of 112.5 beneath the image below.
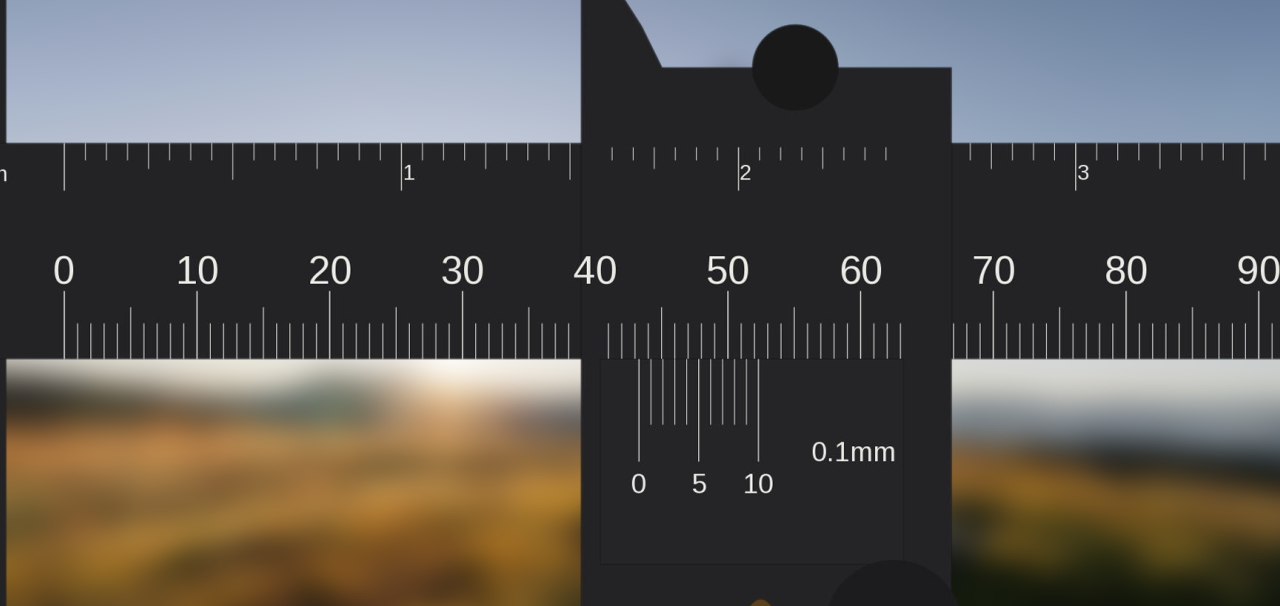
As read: 43.3
